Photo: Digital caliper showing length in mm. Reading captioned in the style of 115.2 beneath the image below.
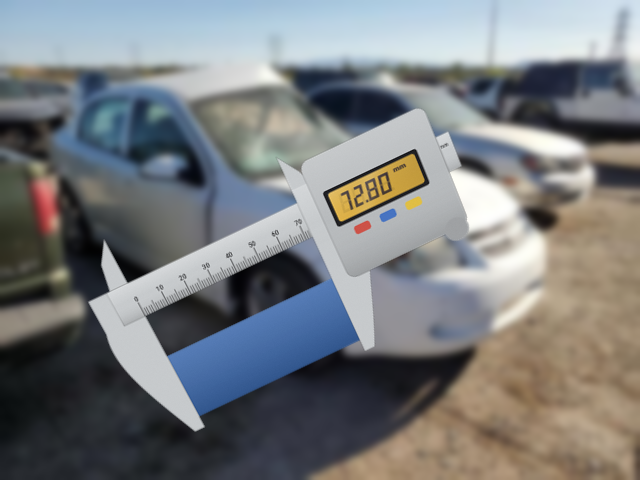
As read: 72.80
